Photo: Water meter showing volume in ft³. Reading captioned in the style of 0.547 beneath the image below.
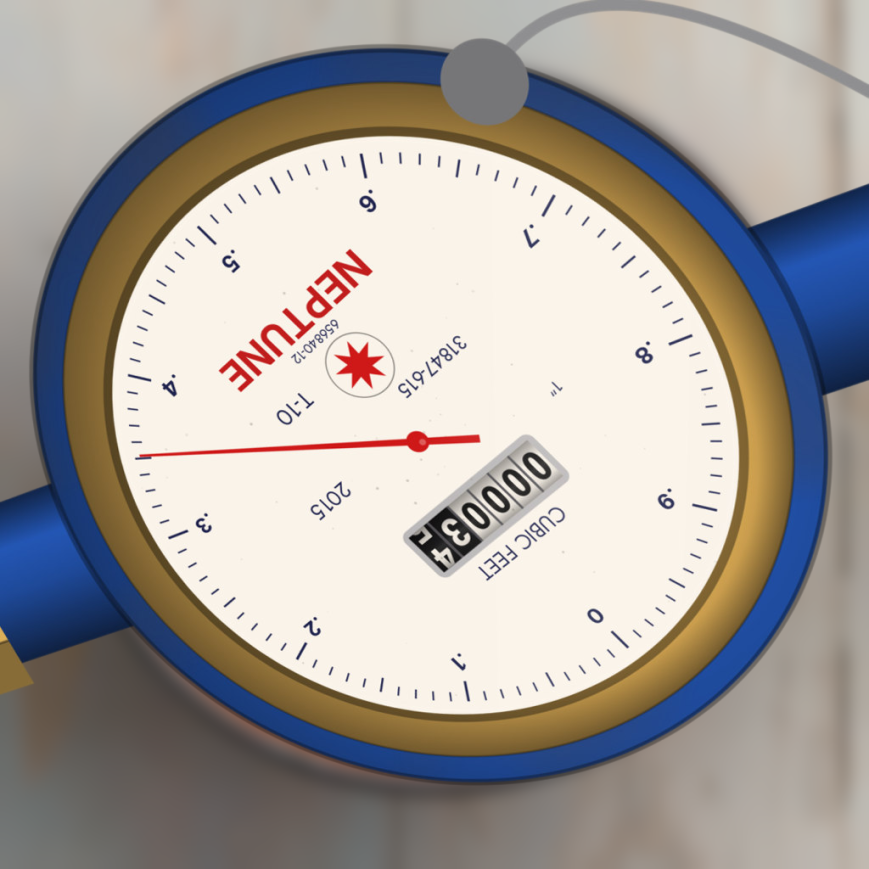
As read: 34.35
